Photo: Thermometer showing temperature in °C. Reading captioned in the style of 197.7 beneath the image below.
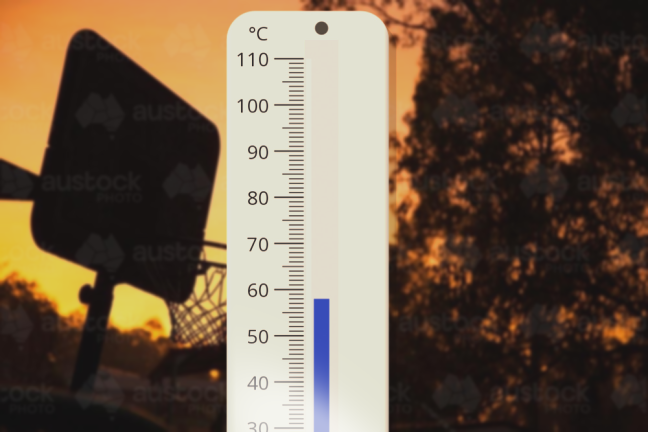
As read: 58
